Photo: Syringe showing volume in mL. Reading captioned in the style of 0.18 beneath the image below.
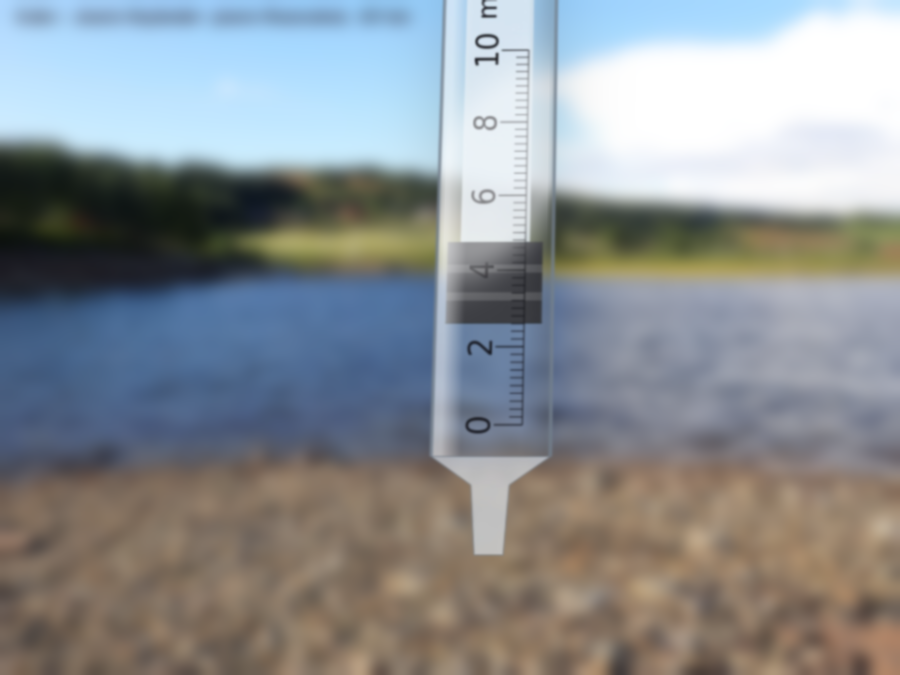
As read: 2.6
